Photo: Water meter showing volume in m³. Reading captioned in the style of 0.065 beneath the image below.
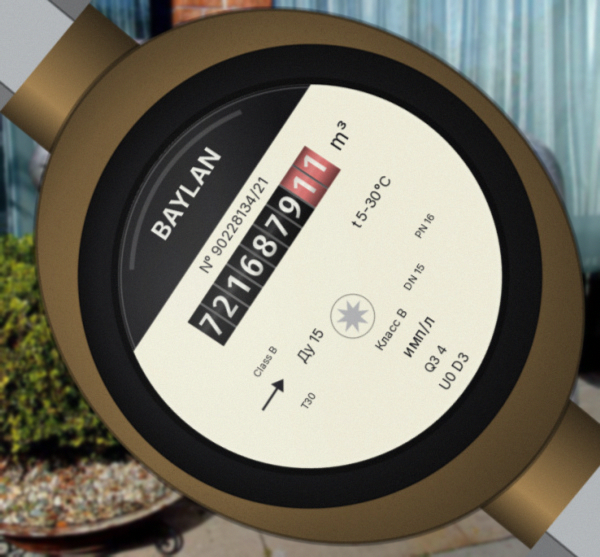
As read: 7216879.11
